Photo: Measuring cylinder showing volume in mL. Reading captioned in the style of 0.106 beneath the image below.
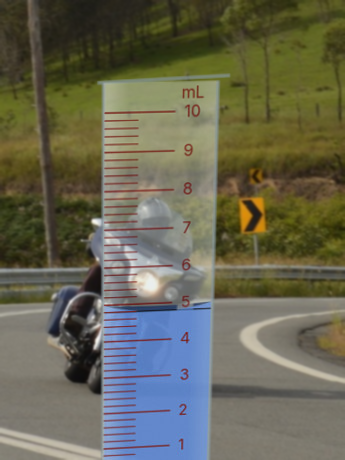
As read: 4.8
